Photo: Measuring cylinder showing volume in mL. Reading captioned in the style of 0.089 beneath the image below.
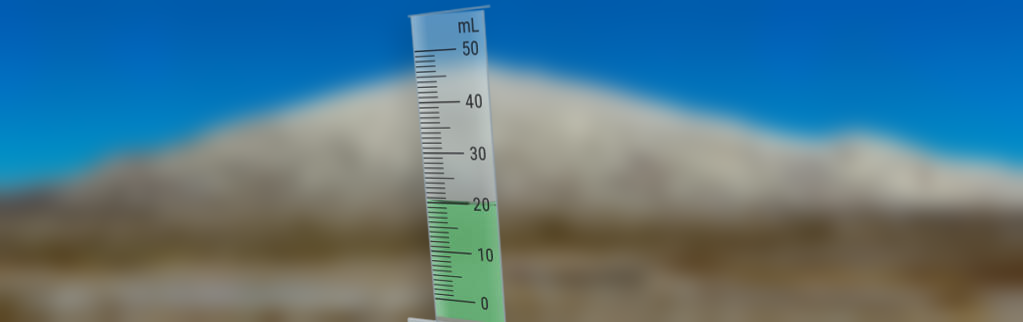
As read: 20
